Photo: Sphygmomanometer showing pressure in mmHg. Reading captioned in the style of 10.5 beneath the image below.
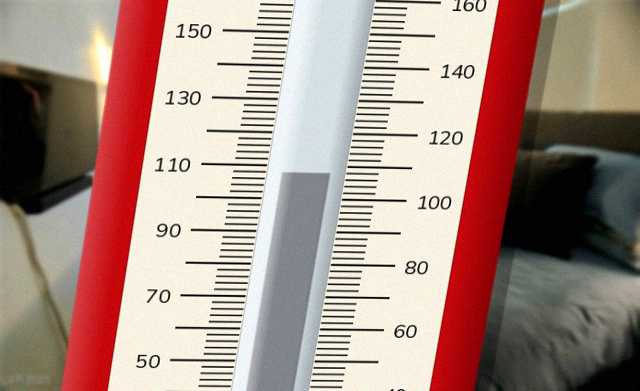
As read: 108
